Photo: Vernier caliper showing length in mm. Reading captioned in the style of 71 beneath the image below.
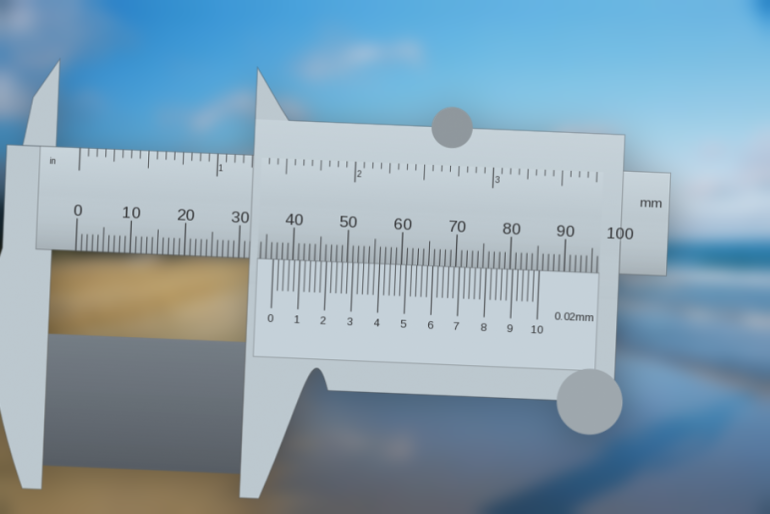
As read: 36.4
